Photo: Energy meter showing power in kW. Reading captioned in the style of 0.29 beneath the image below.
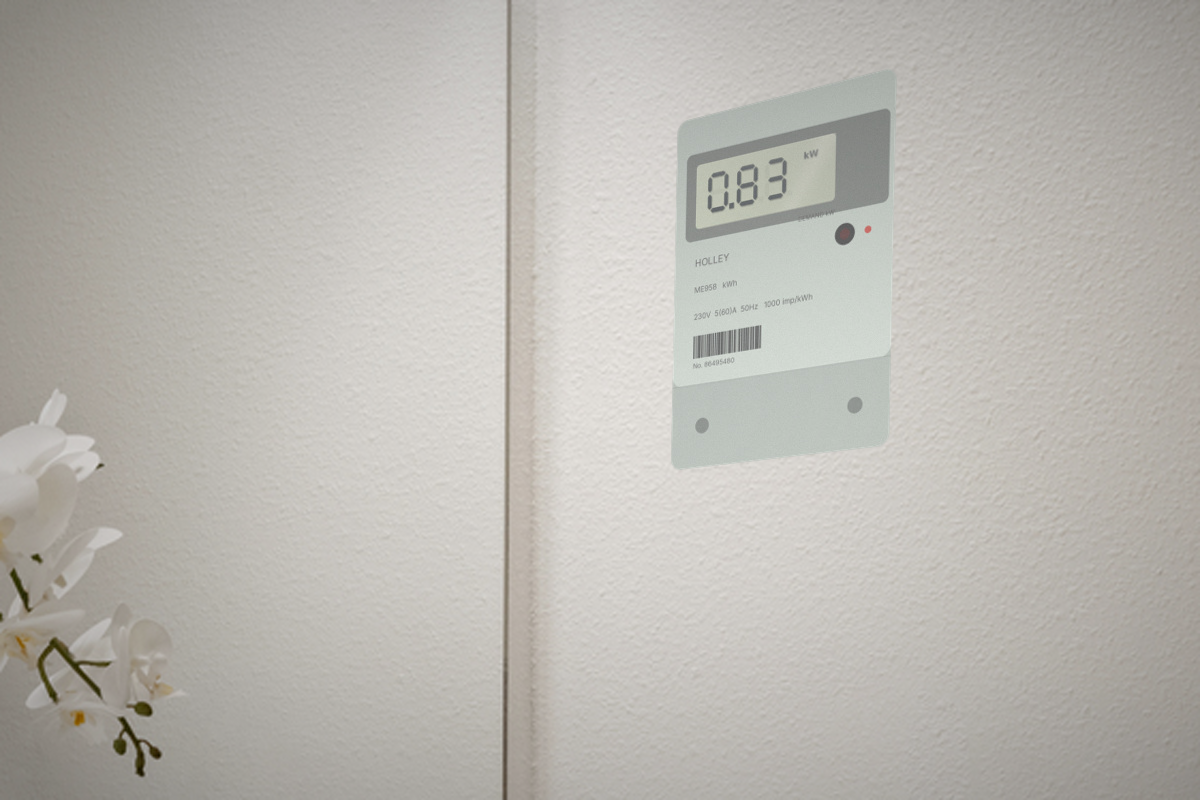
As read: 0.83
